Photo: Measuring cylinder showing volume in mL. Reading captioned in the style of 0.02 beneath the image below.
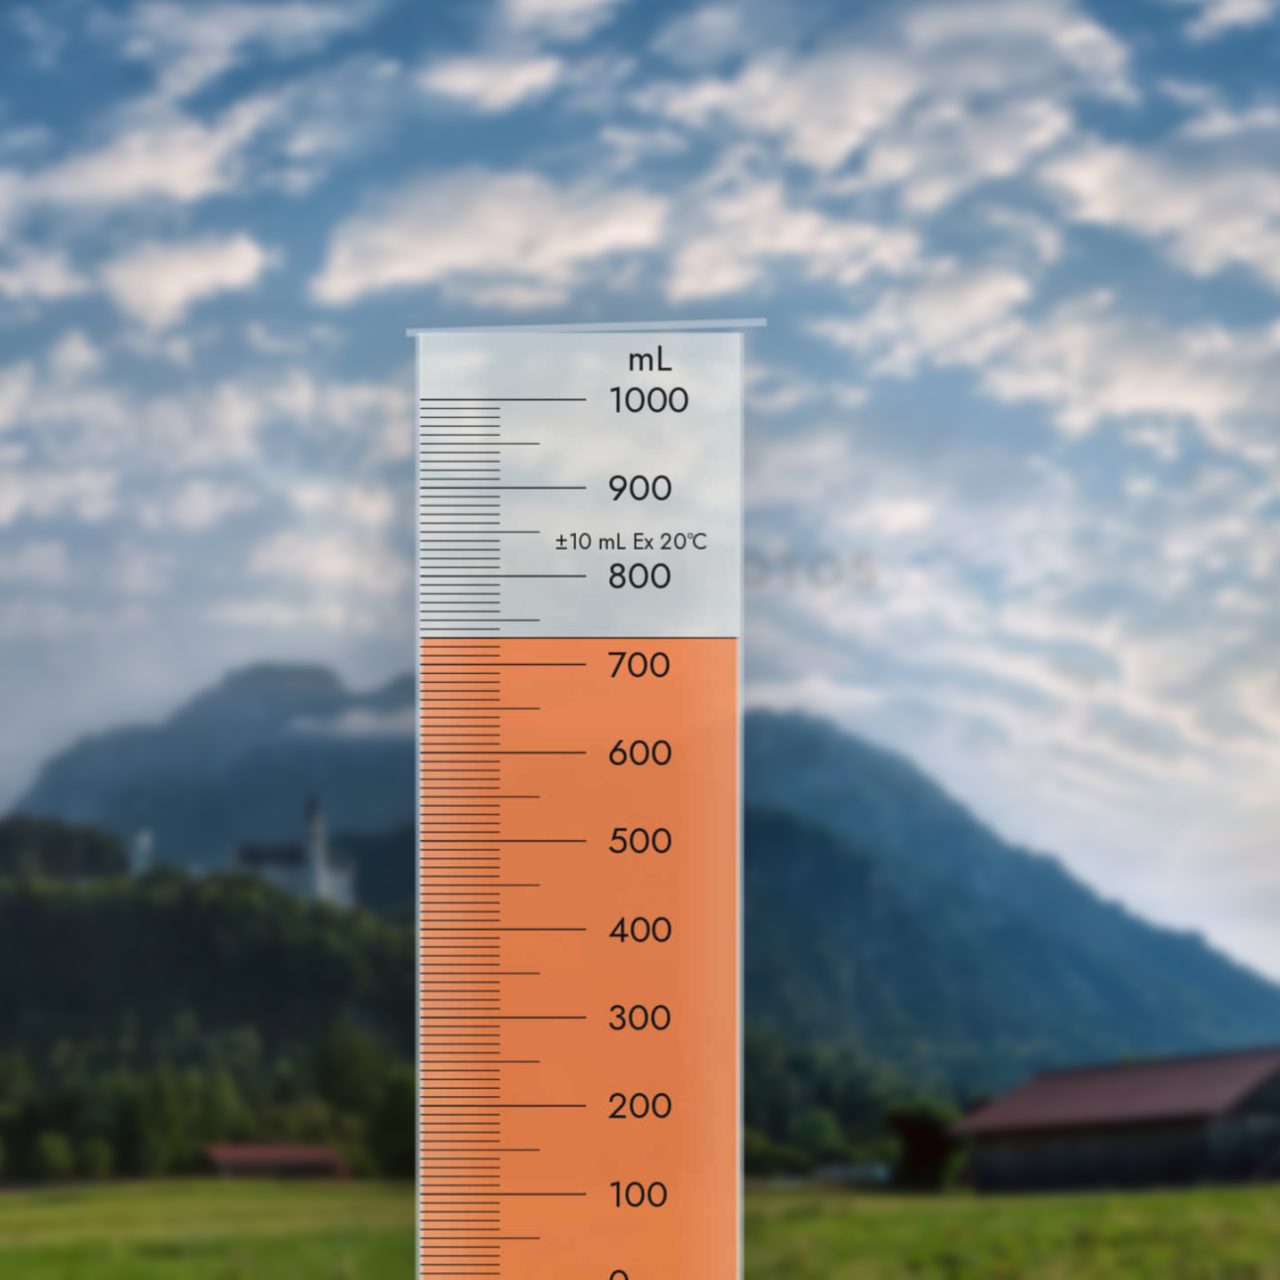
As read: 730
